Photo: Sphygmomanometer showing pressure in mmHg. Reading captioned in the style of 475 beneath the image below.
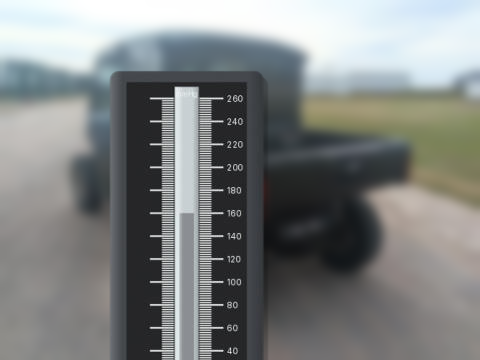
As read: 160
